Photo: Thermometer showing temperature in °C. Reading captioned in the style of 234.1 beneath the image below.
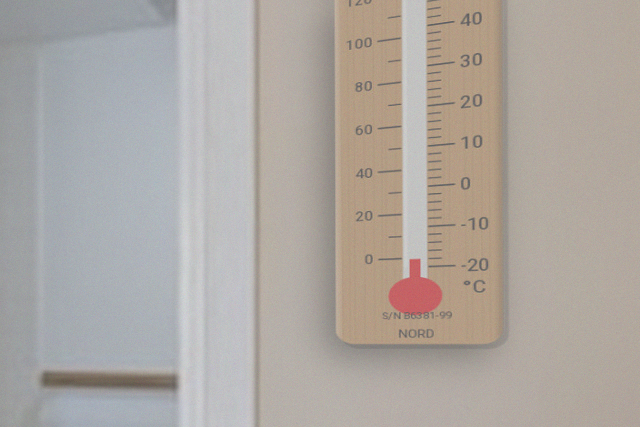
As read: -18
